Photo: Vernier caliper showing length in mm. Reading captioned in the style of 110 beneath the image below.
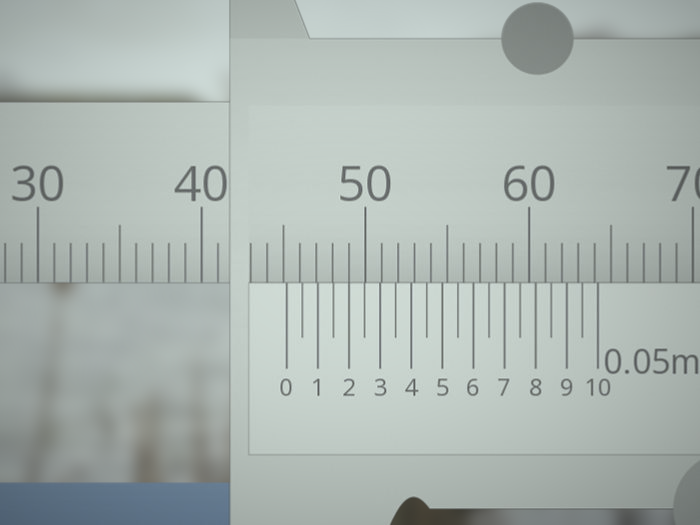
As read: 45.2
